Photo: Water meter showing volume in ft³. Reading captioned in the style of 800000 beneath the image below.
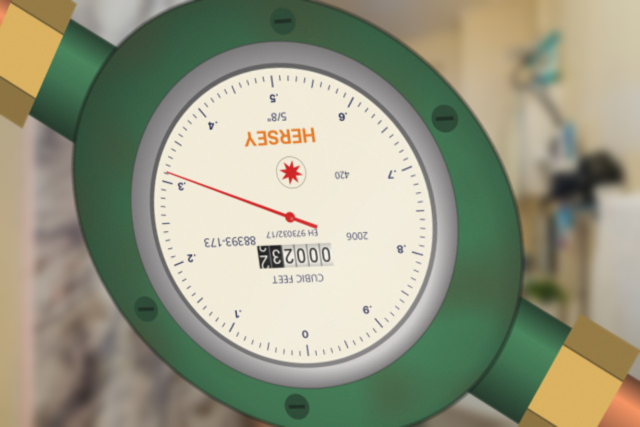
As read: 232.31
